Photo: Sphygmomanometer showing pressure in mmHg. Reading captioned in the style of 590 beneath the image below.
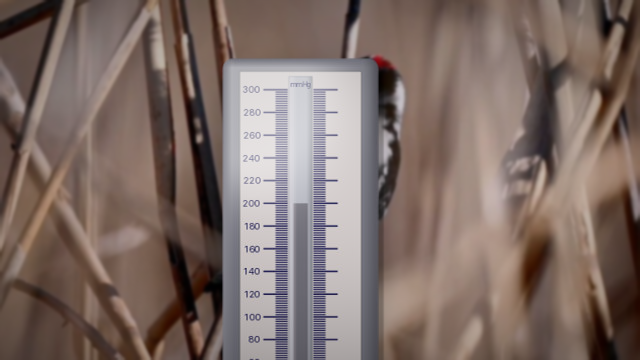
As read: 200
